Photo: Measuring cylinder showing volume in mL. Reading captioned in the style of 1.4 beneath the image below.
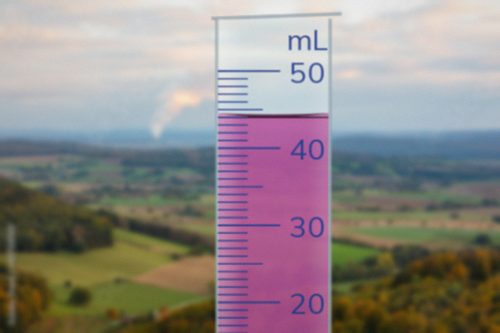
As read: 44
